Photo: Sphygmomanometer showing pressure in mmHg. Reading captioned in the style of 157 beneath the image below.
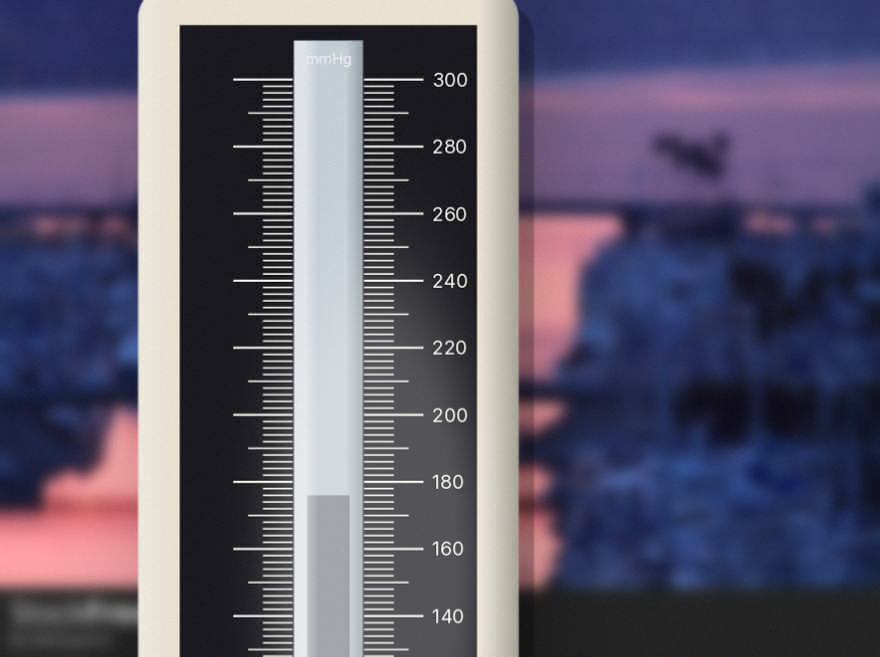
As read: 176
